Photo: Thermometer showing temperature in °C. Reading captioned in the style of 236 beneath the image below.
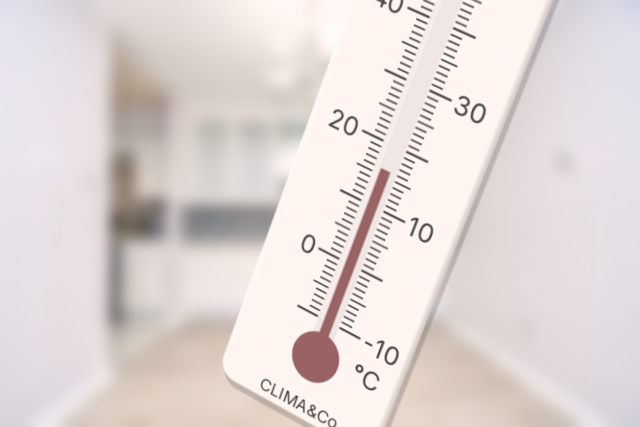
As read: 16
